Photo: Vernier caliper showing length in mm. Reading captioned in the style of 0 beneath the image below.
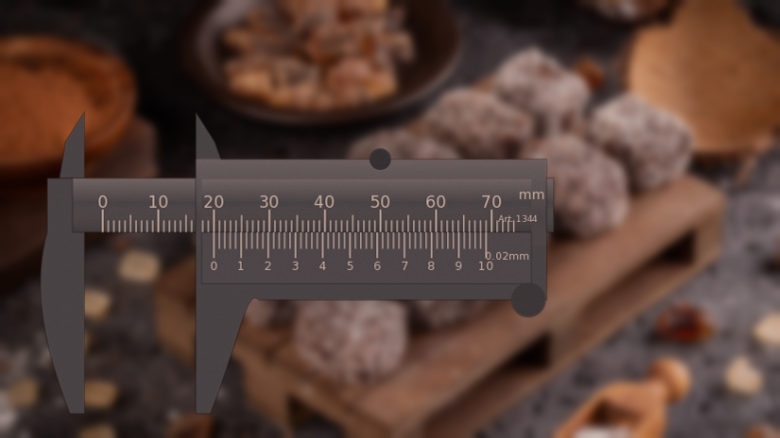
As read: 20.0
